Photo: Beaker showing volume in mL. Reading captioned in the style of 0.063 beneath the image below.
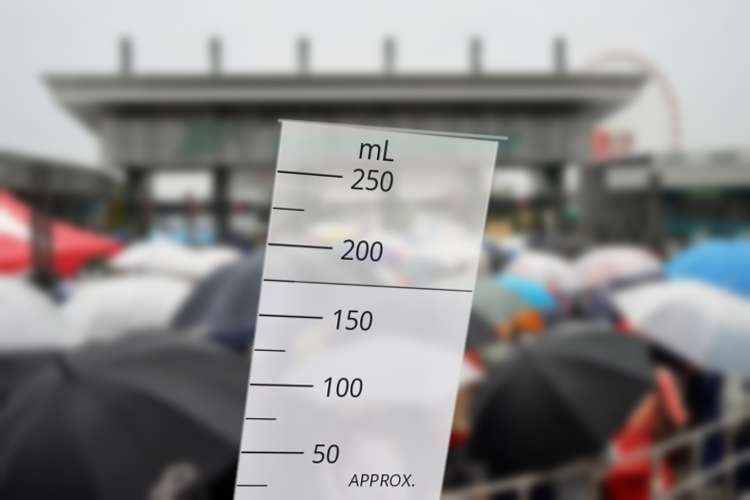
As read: 175
